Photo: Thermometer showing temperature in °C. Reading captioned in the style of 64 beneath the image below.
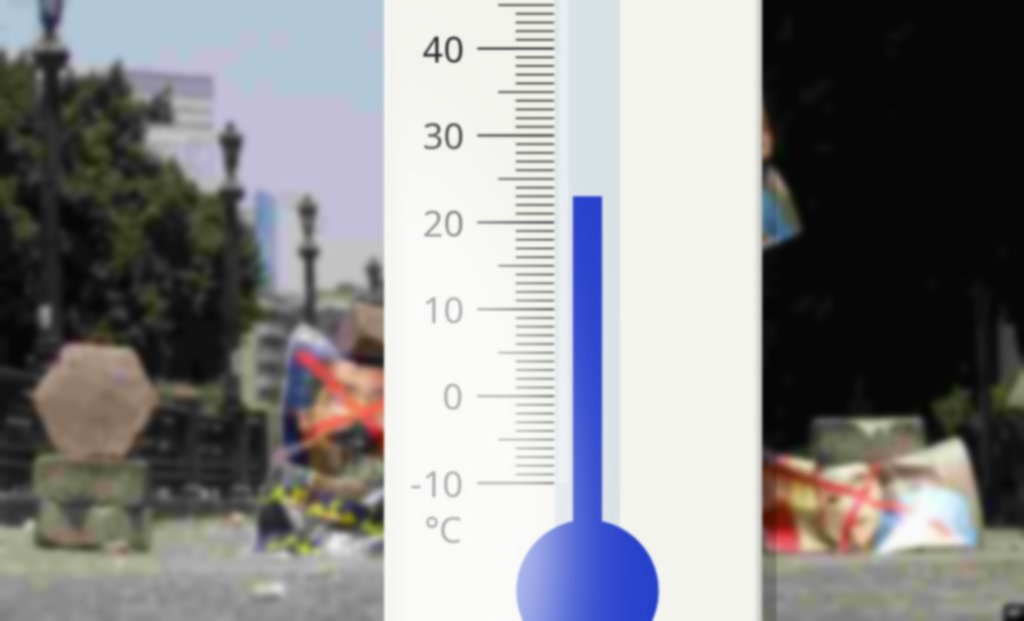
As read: 23
